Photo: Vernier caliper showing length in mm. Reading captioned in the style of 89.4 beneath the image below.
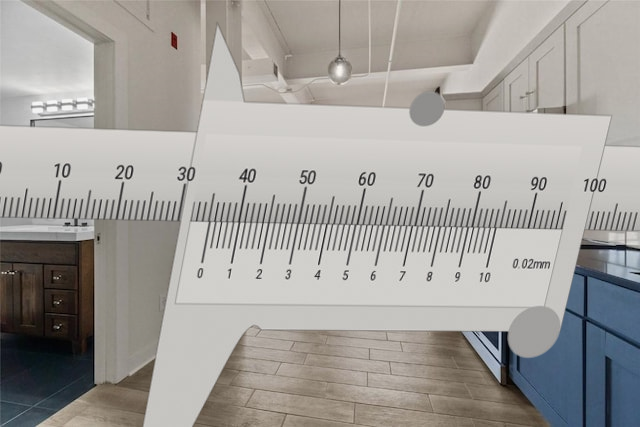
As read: 35.2
